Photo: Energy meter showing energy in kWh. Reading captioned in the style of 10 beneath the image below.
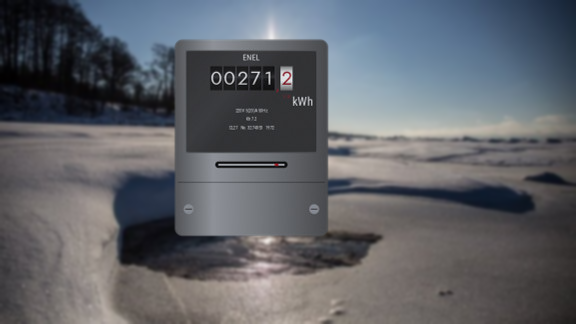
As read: 271.2
